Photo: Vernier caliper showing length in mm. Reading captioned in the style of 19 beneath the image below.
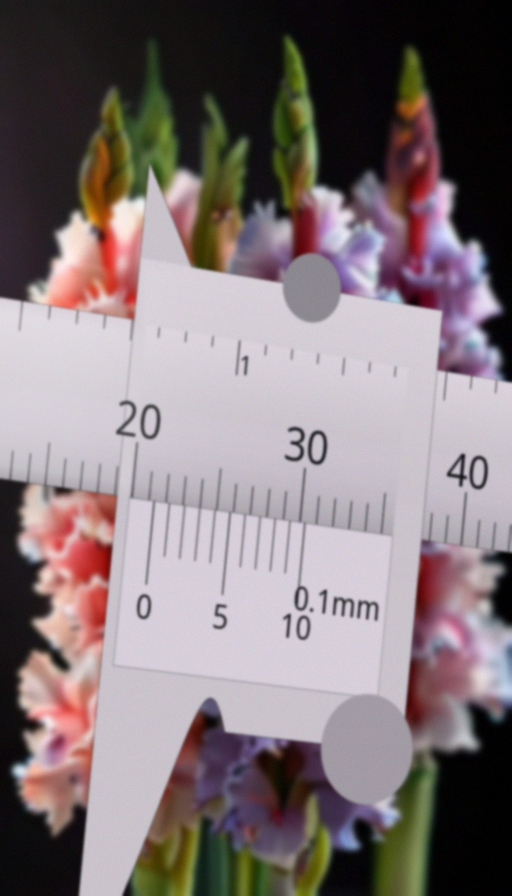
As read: 21.3
